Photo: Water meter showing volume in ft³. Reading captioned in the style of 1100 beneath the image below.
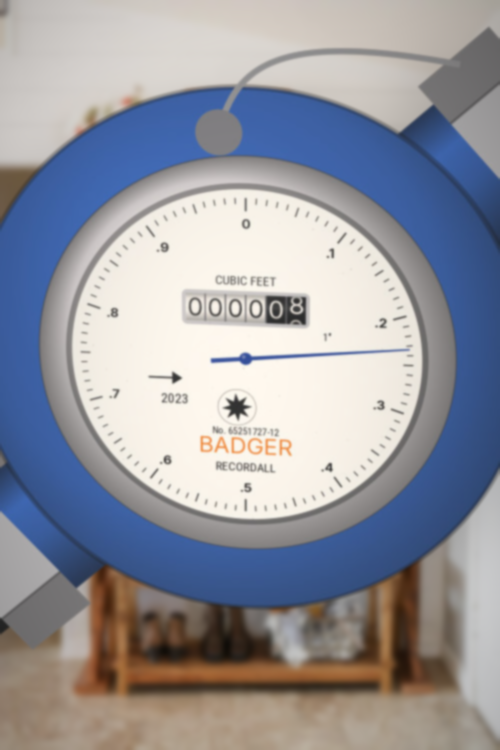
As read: 8.23
